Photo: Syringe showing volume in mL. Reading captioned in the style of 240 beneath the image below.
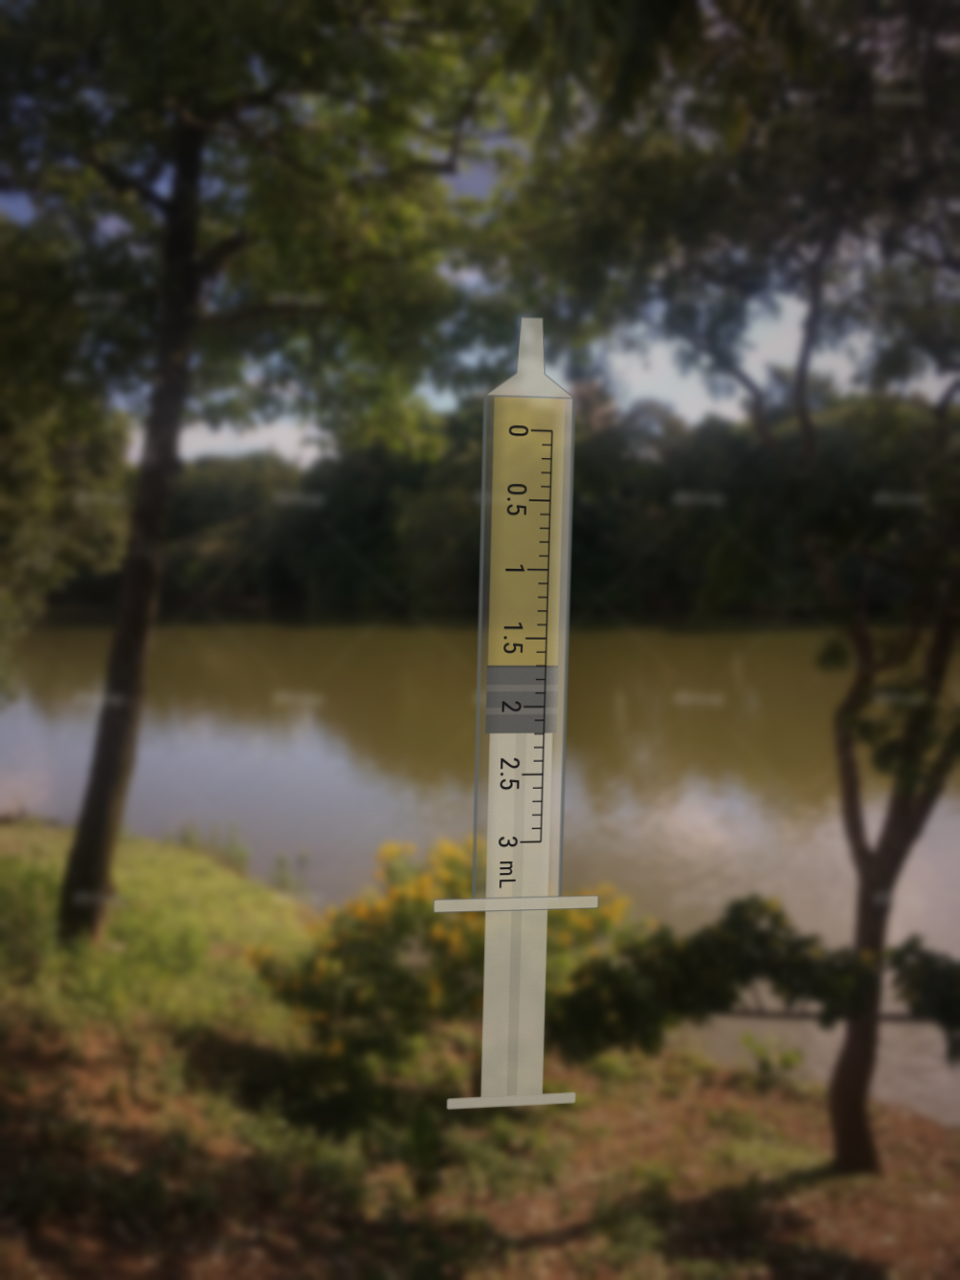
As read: 1.7
